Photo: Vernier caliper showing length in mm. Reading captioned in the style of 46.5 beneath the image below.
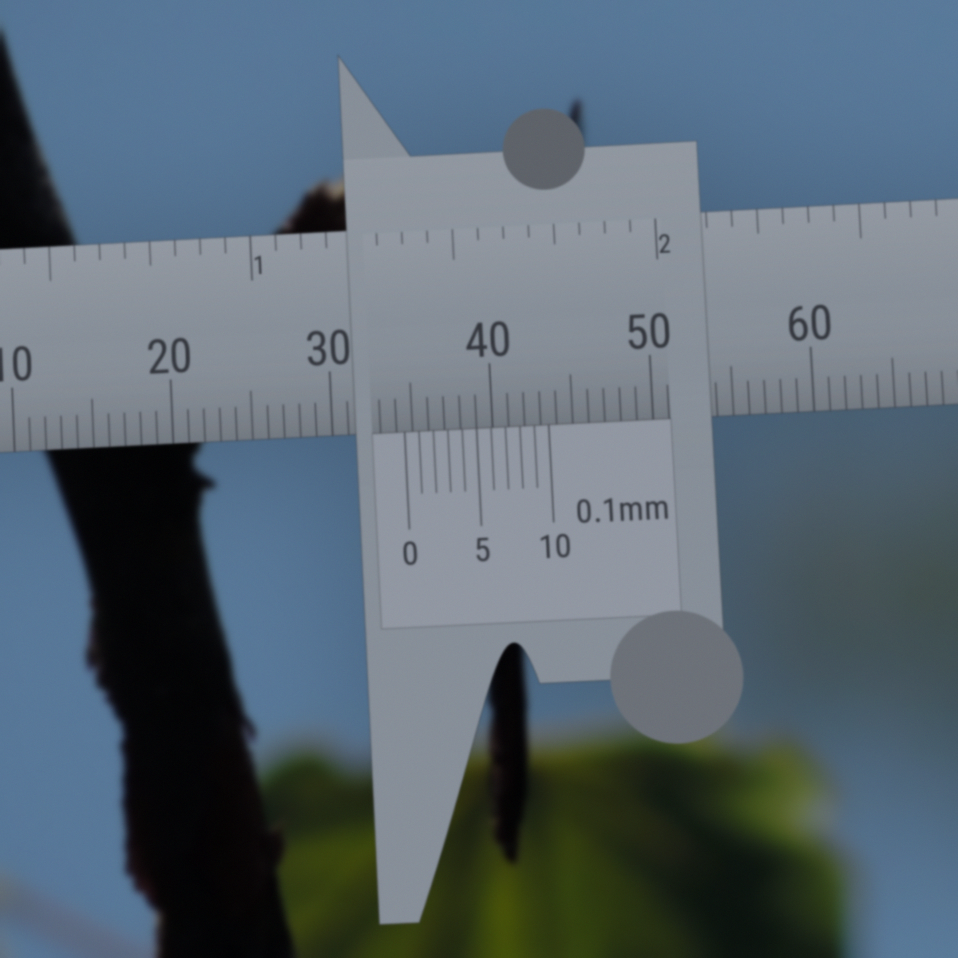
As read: 34.5
